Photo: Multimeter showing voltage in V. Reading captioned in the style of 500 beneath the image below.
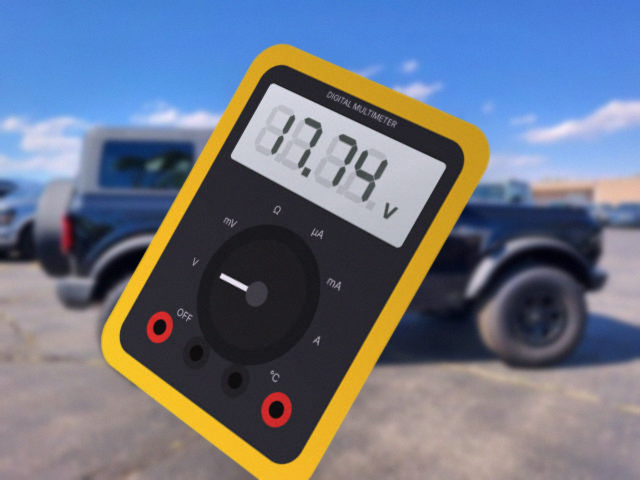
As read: 17.74
